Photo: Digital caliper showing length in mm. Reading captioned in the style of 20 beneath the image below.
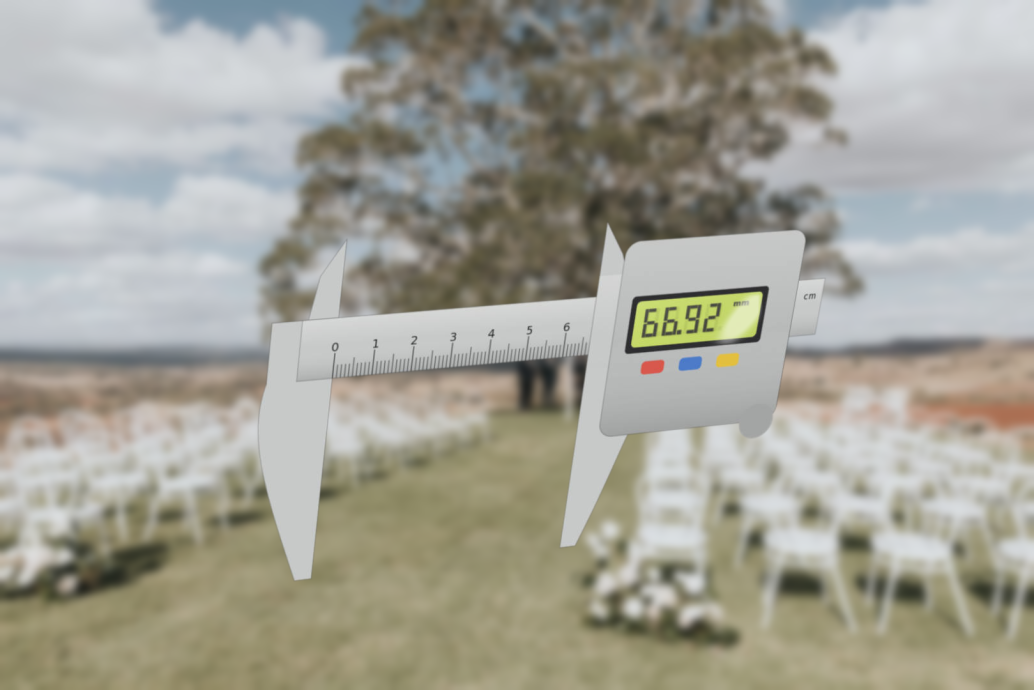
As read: 66.92
